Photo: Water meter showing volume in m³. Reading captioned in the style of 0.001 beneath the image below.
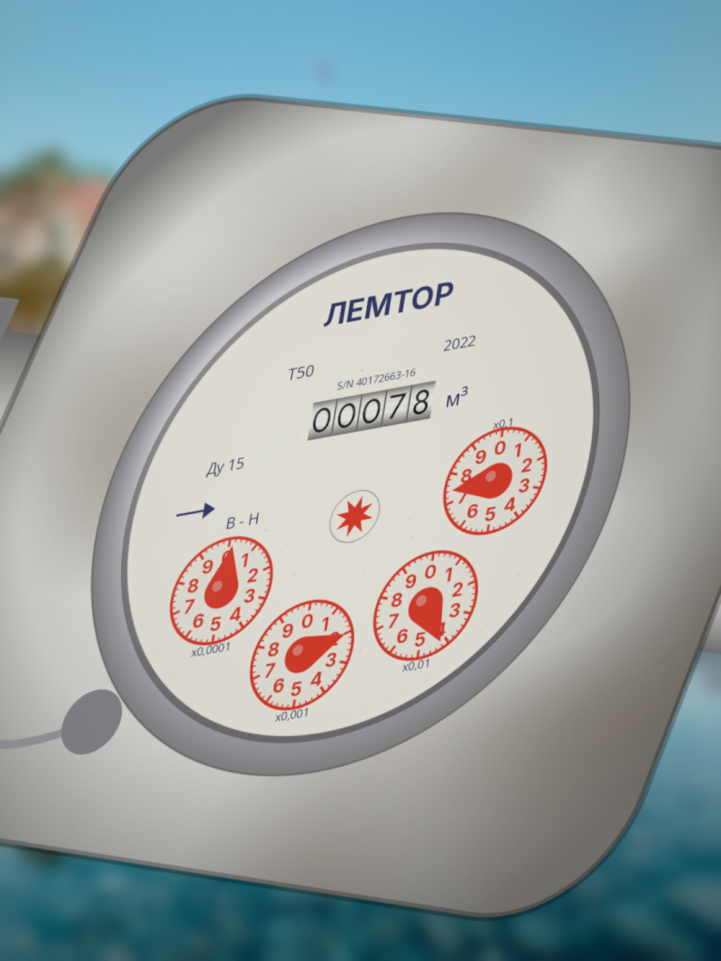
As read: 78.7420
